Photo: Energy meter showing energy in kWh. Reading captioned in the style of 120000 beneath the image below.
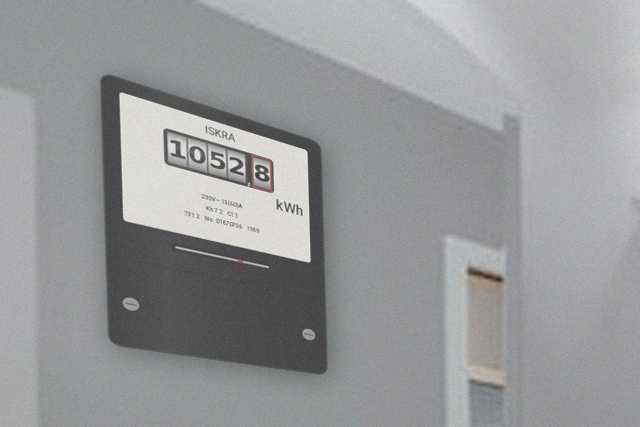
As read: 1052.8
